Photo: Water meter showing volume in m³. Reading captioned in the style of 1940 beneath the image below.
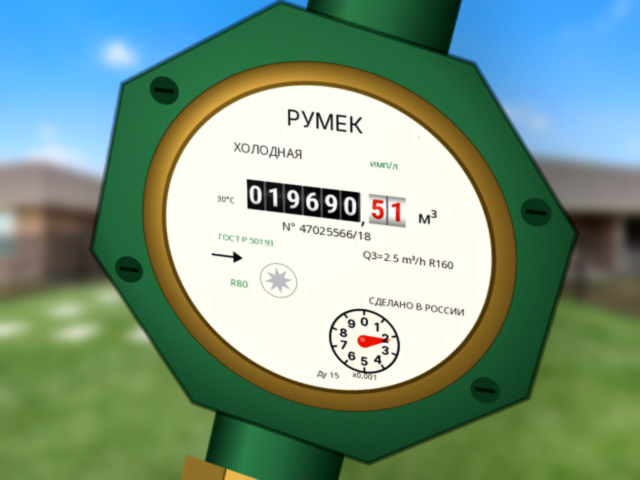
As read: 19690.512
